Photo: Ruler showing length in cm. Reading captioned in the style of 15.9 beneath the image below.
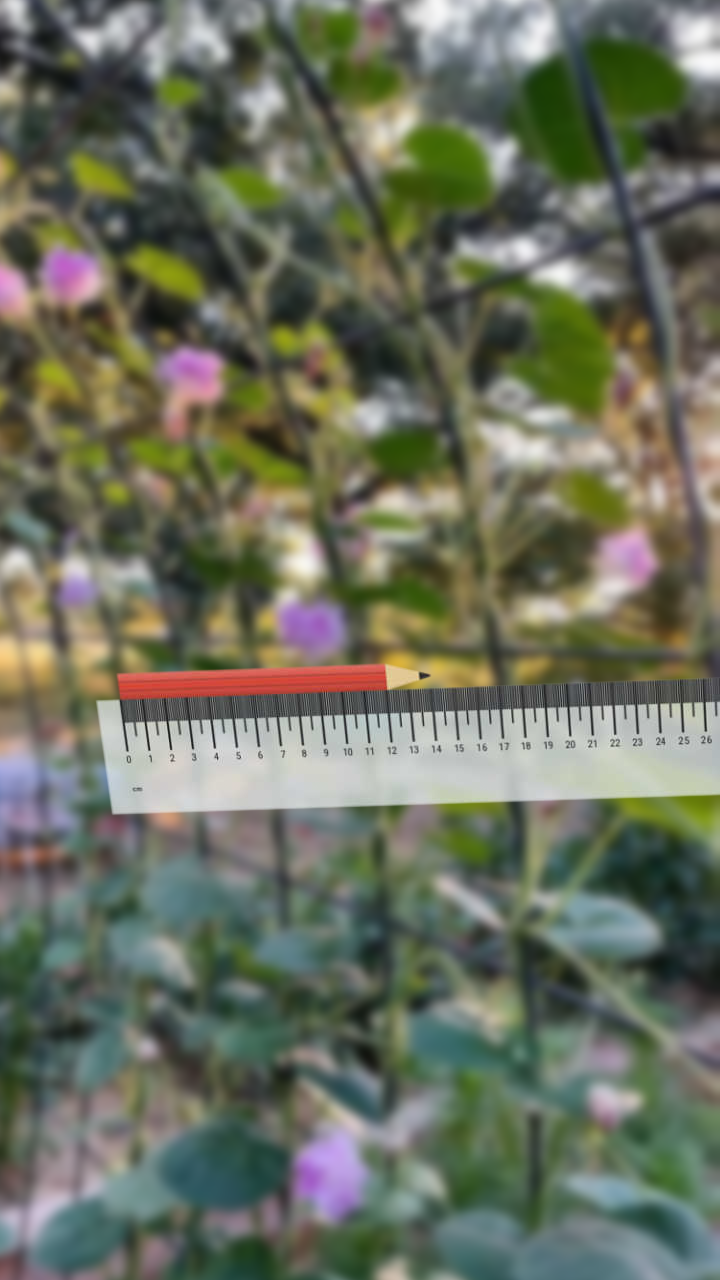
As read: 14
